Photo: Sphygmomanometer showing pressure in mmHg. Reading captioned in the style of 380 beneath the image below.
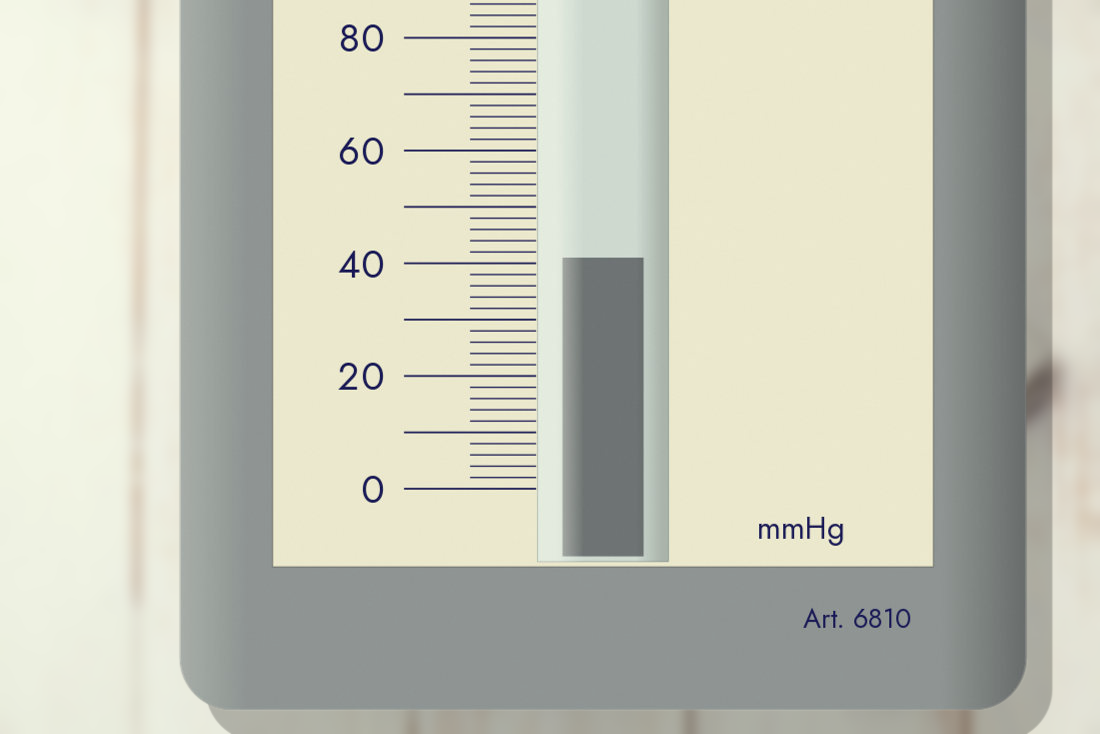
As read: 41
